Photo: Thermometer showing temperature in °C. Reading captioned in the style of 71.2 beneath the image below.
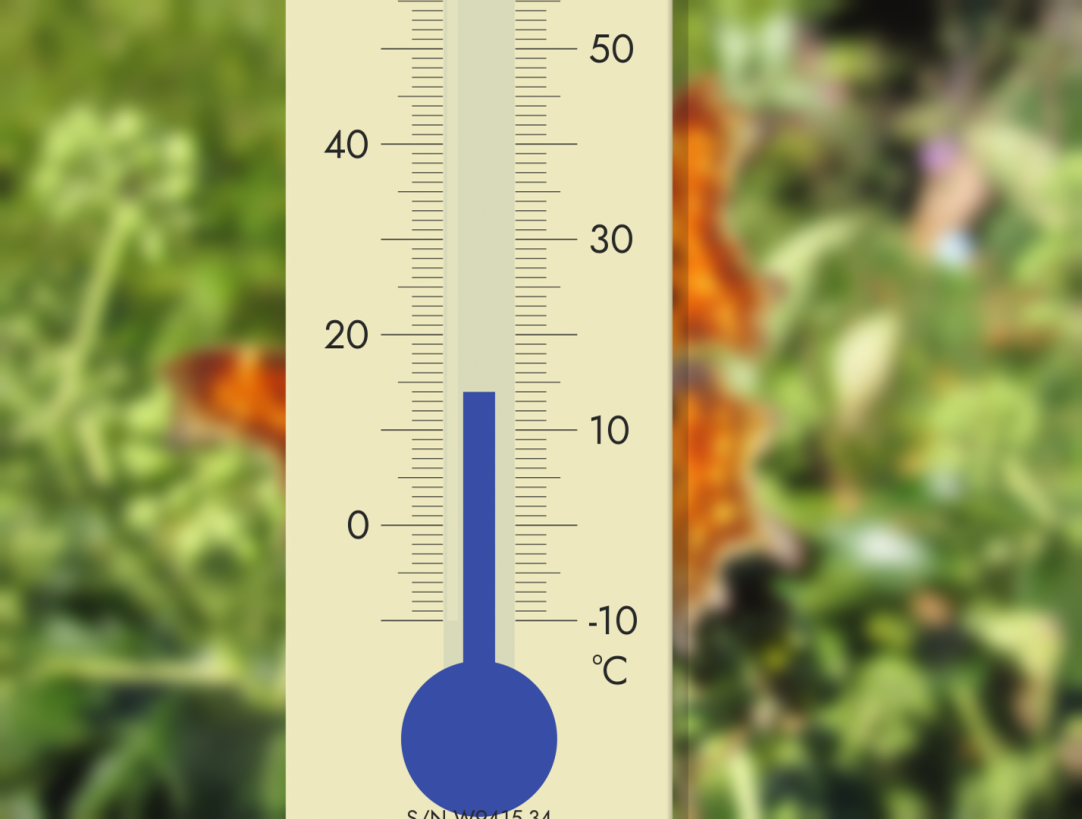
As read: 14
